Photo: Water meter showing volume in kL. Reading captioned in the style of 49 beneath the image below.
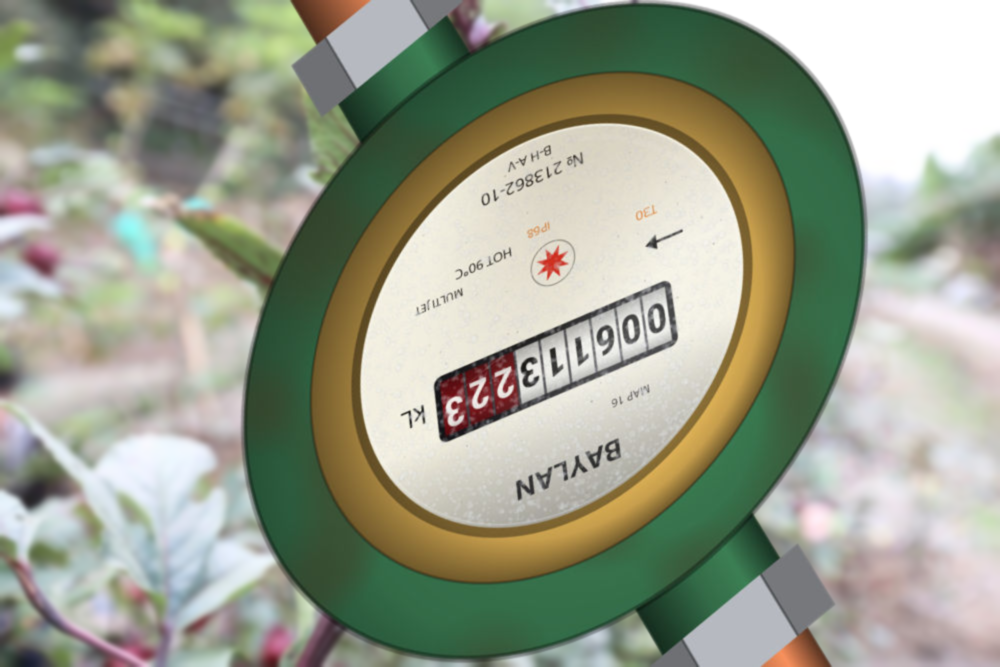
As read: 6113.223
